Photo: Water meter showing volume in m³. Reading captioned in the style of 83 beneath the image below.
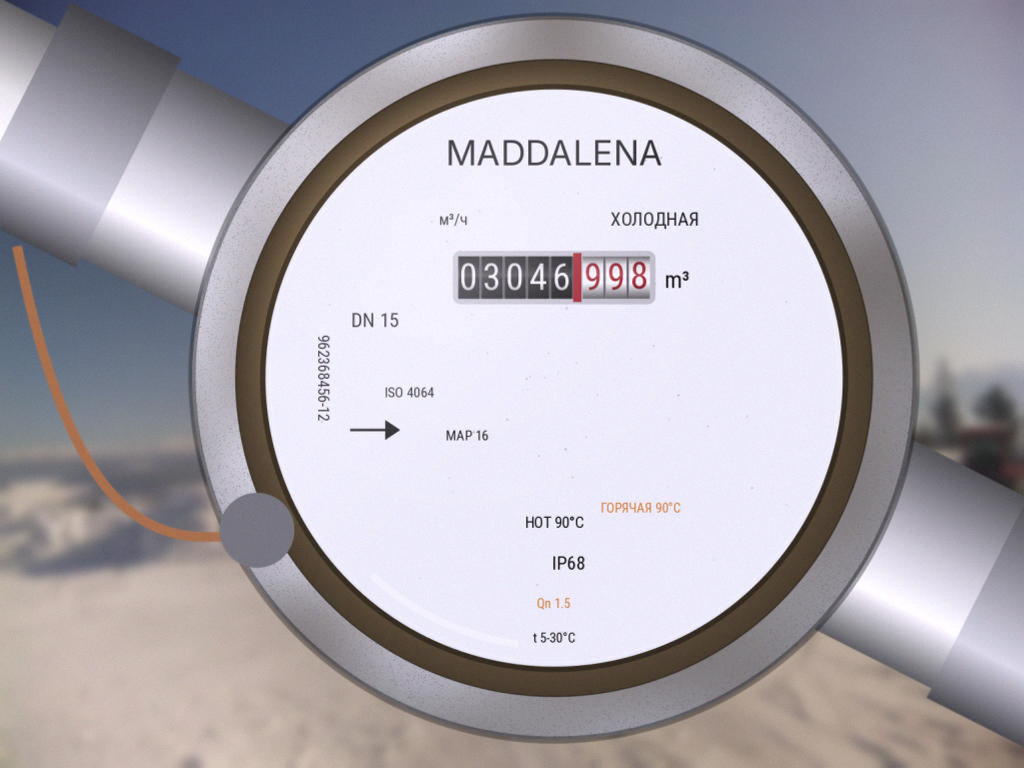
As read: 3046.998
